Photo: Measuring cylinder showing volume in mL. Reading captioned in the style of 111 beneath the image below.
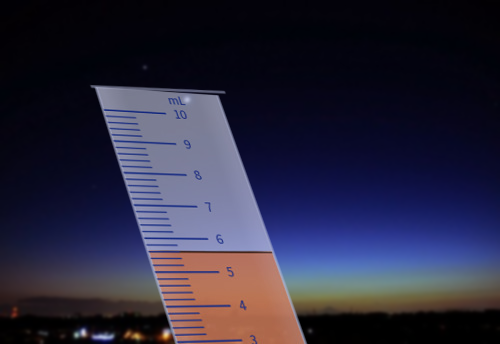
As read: 5.6
